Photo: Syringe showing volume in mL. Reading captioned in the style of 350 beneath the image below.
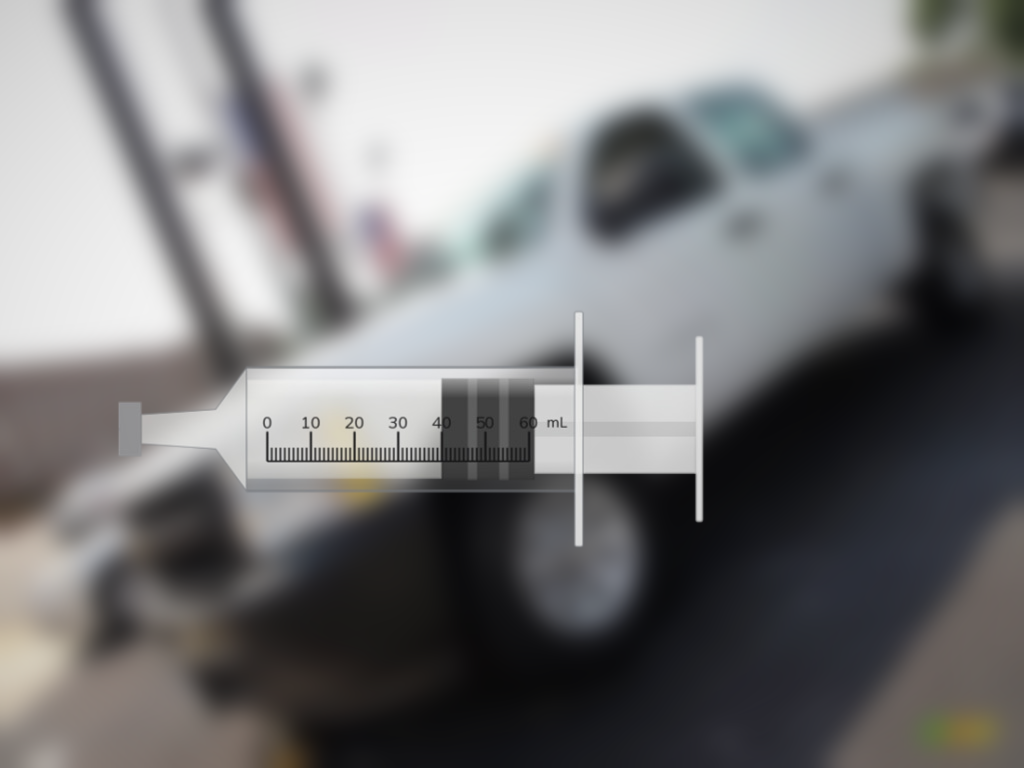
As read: 40
